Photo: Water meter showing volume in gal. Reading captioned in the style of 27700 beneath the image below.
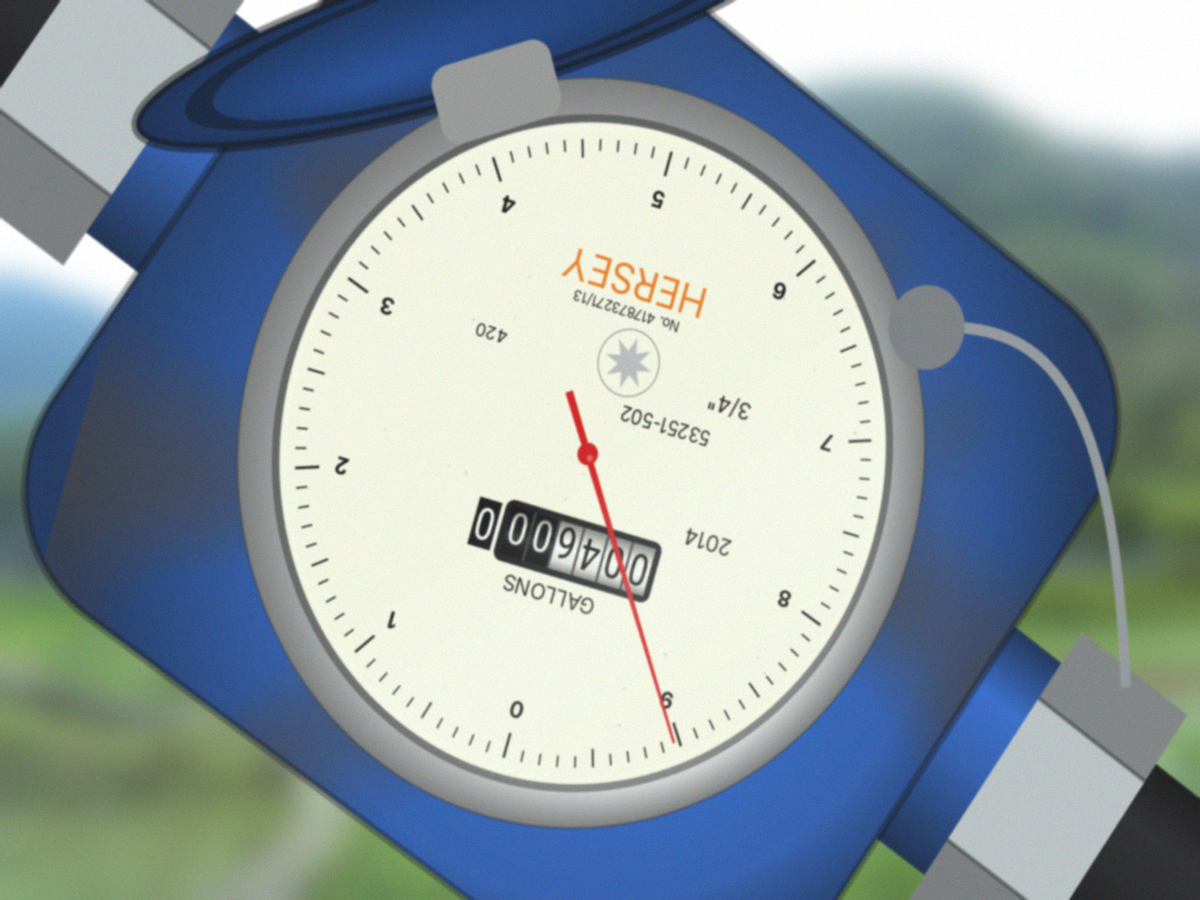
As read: 45999.0
